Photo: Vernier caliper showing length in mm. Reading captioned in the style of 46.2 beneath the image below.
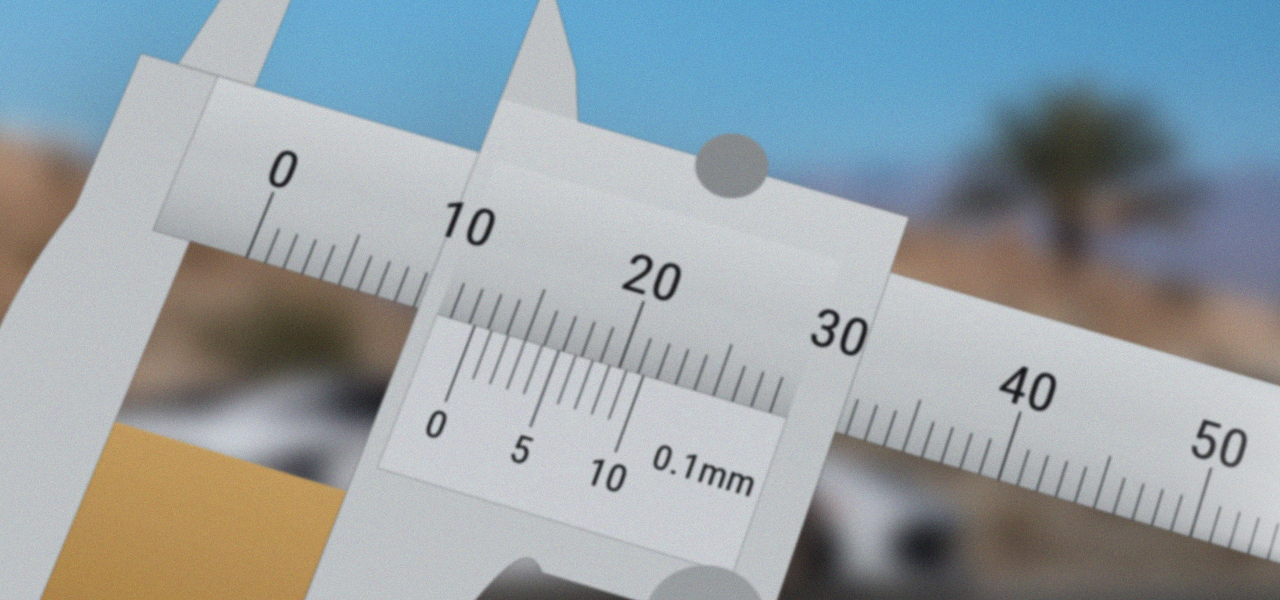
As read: 12.3
